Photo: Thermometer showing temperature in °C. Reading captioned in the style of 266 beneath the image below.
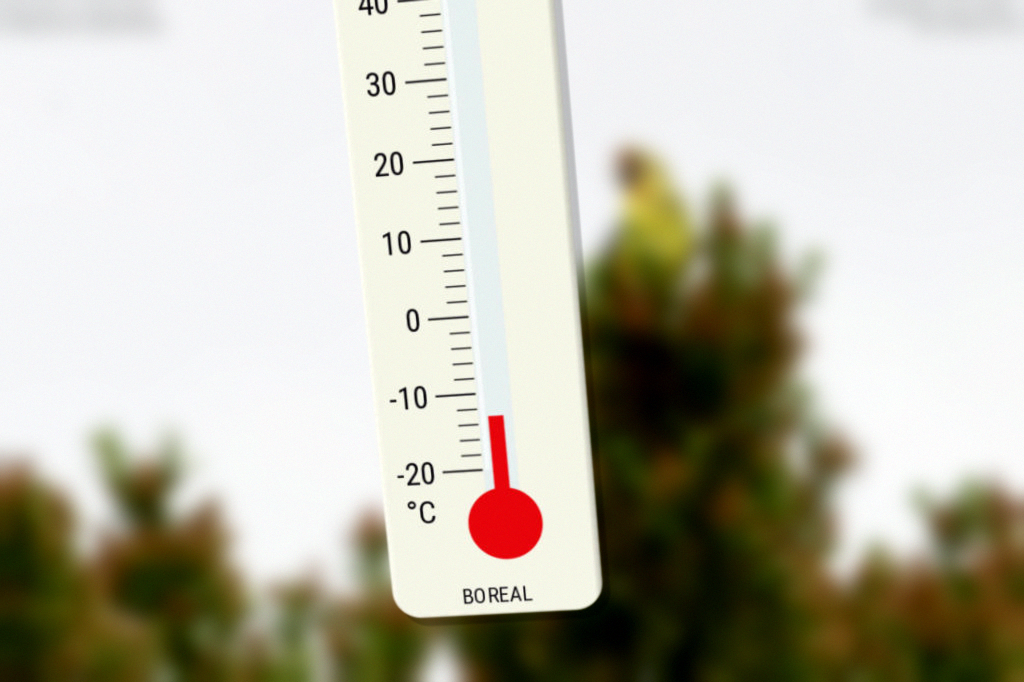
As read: -13
